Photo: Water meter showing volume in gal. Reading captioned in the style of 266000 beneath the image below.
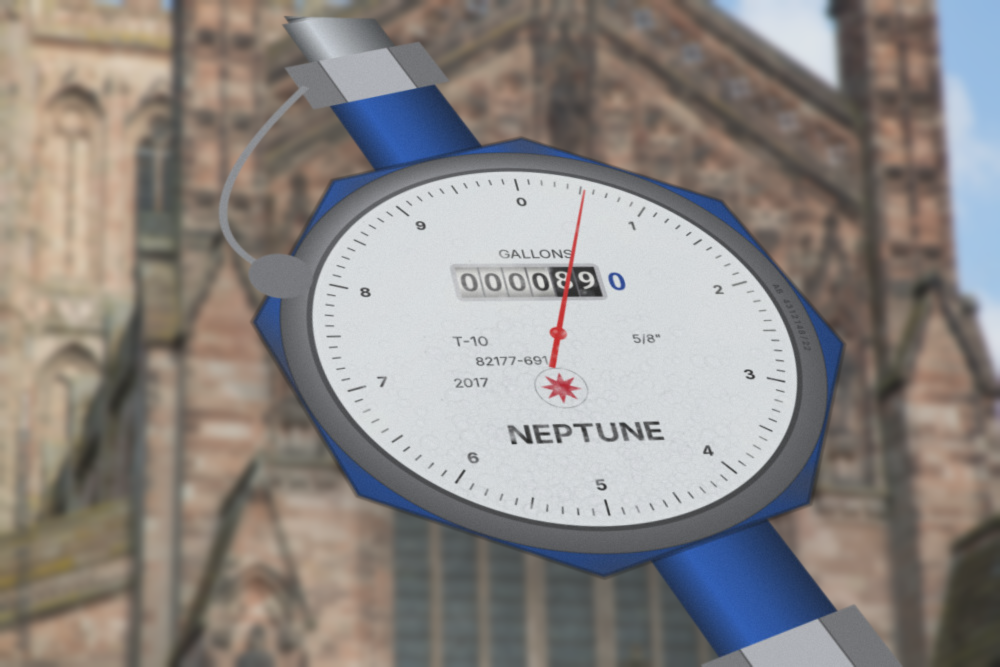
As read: 890.5
